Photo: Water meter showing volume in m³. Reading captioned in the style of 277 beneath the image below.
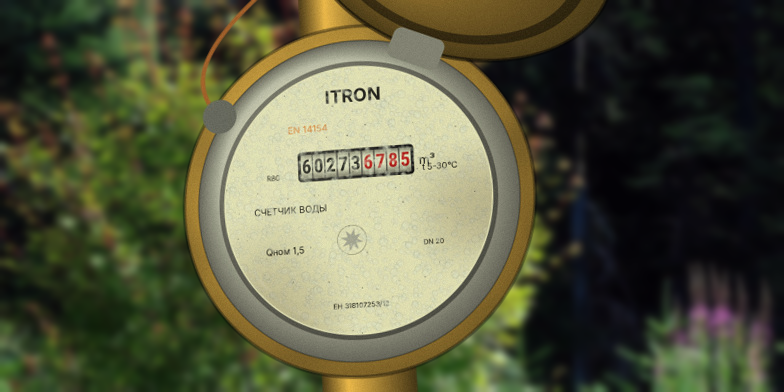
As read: 60273.6785
